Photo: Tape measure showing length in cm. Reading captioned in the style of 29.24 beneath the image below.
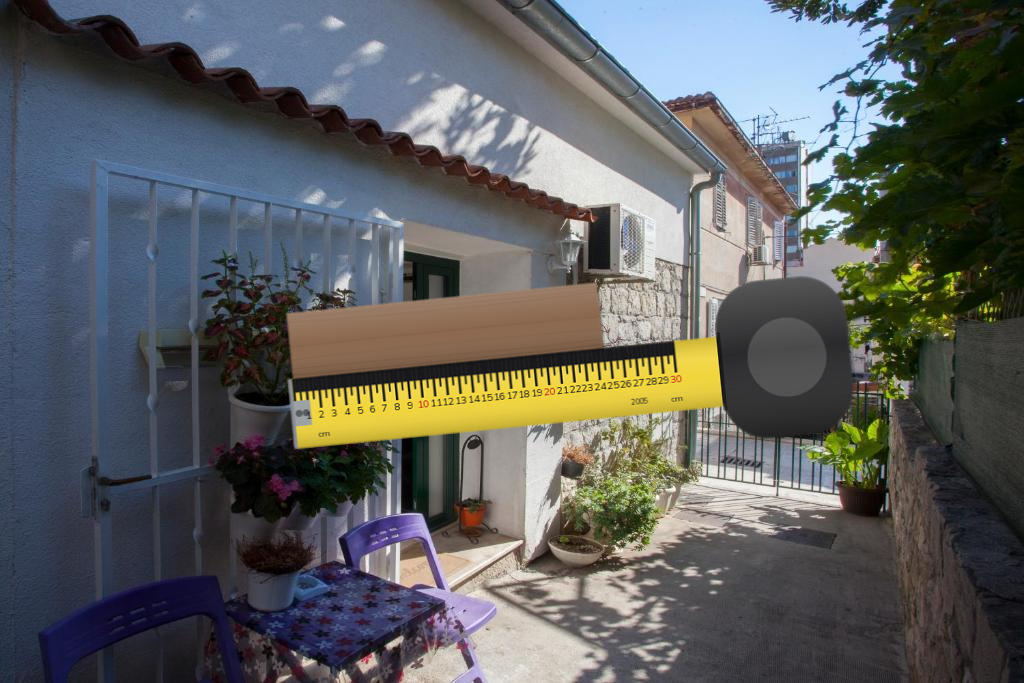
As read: 24.5
